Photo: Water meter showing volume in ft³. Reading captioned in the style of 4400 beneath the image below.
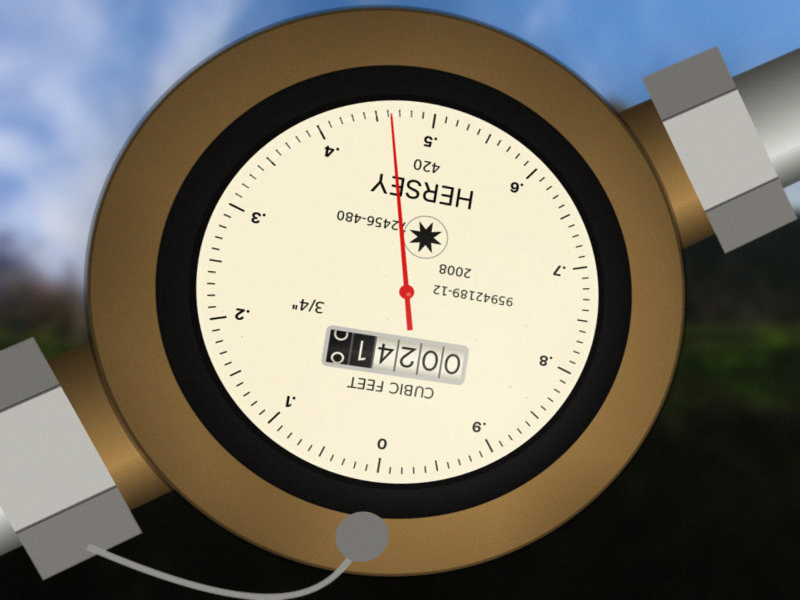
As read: 2418.46
